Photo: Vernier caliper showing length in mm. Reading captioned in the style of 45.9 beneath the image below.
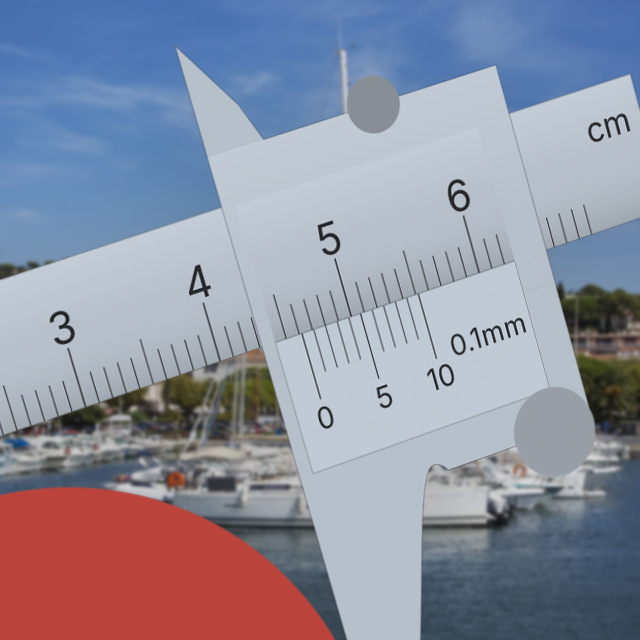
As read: 46.2
